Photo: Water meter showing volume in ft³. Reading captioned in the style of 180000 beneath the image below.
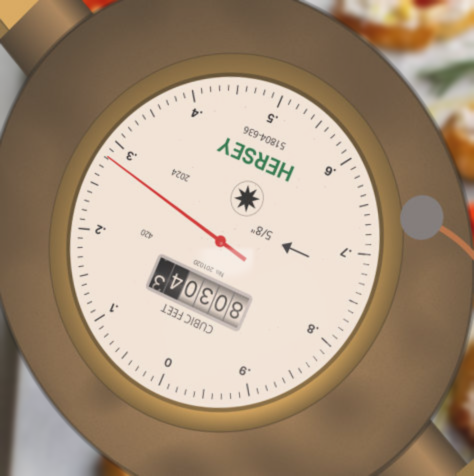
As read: 803043.28
